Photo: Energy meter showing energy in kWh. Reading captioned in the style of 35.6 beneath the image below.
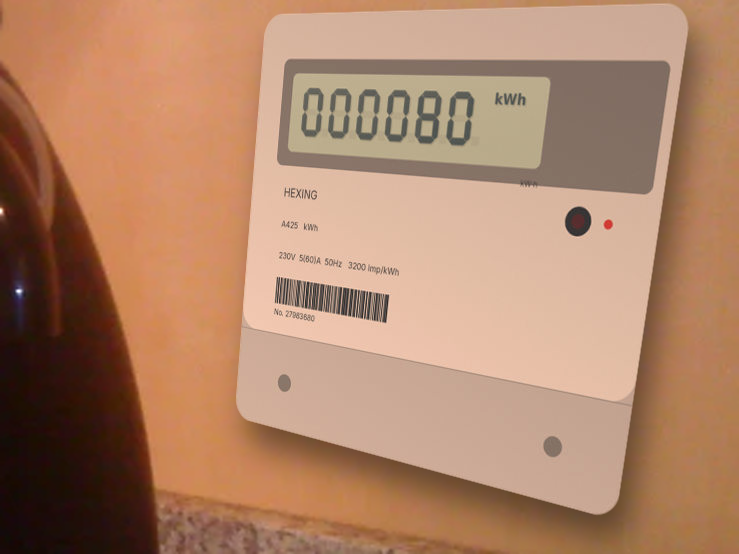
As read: 80
